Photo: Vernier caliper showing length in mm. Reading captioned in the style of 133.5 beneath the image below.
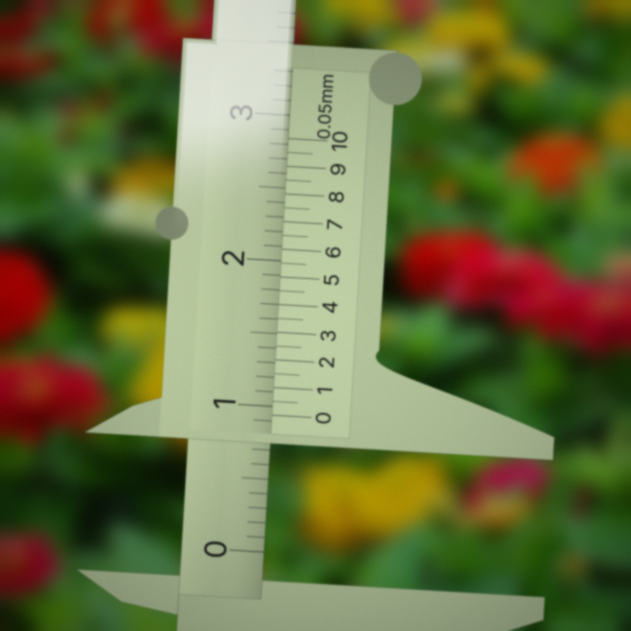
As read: 9.4
